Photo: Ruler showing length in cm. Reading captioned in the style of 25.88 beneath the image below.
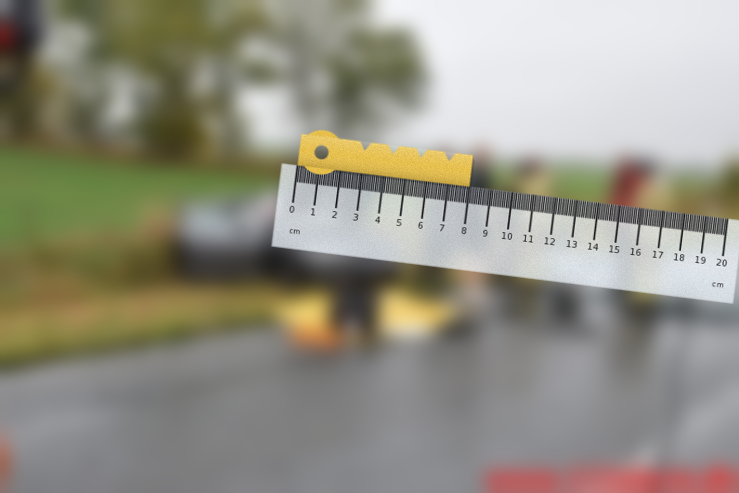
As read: 8
